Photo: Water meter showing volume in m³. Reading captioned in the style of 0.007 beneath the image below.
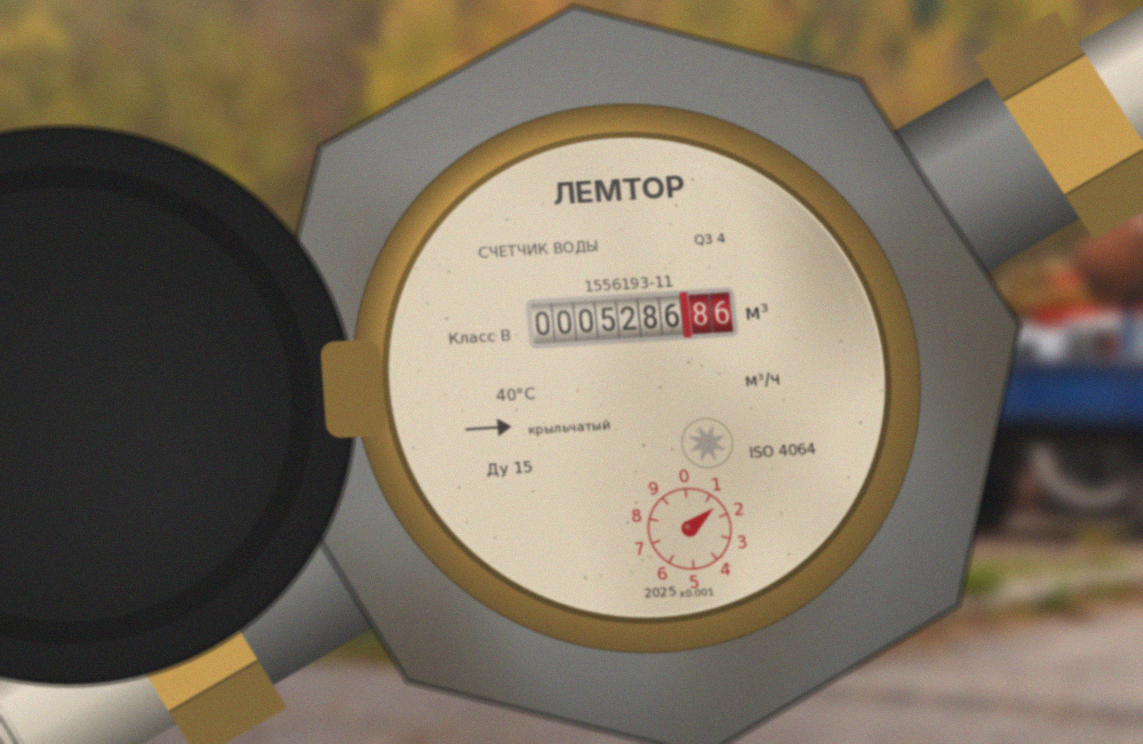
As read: 5286.861
